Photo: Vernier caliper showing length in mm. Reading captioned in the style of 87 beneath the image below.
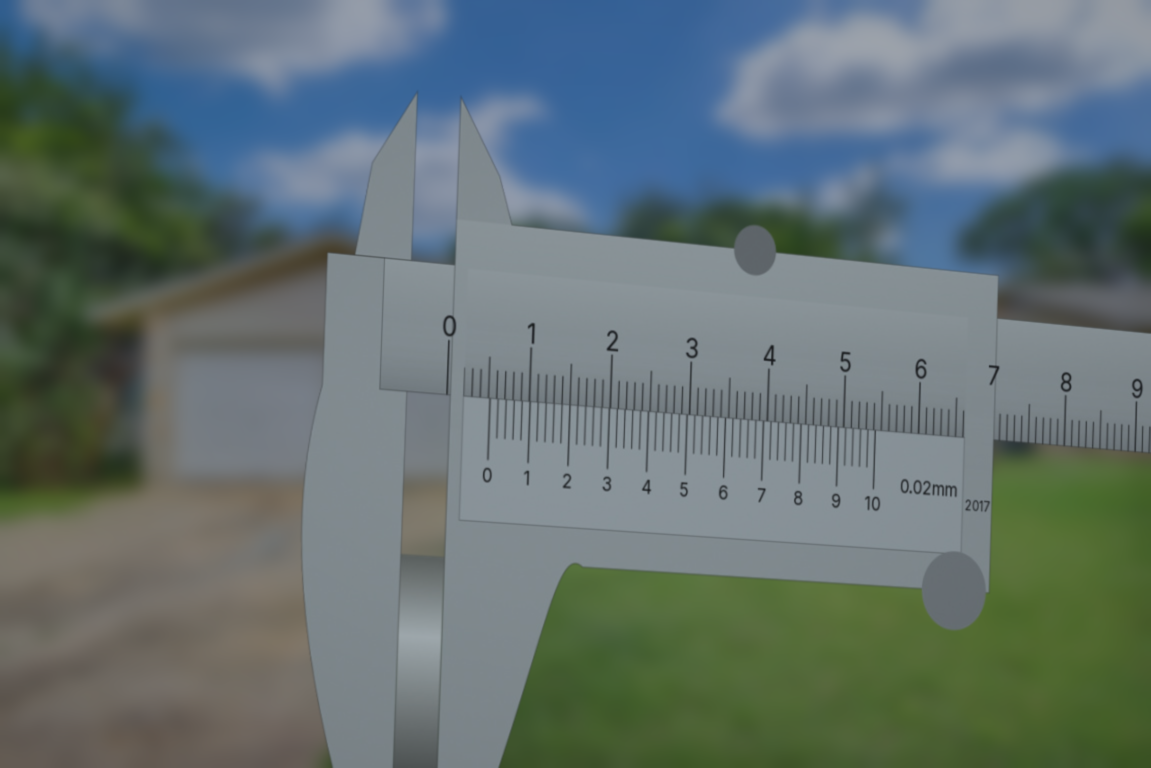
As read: 5.2
